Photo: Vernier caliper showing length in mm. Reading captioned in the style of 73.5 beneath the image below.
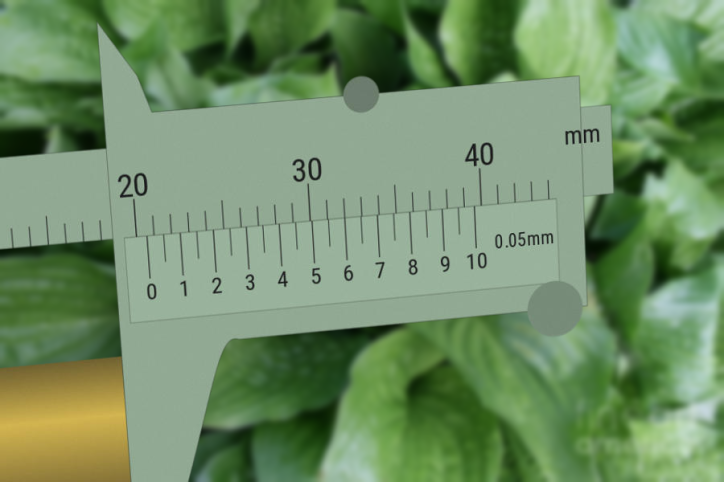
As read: 20.6
